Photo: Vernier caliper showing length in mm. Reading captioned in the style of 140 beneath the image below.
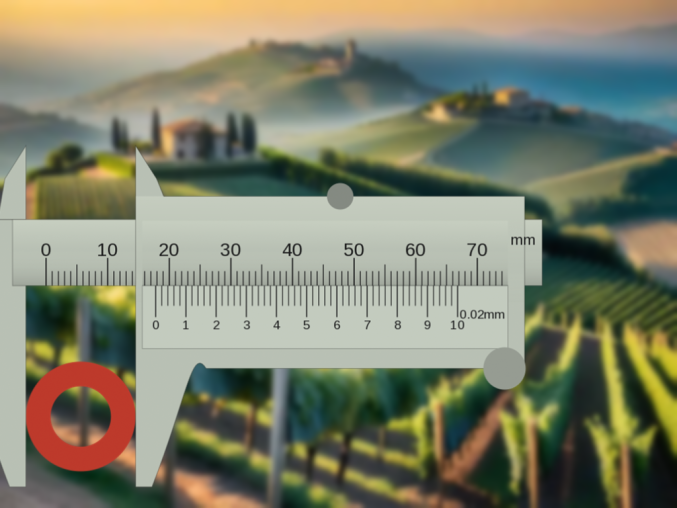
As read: 17.8
